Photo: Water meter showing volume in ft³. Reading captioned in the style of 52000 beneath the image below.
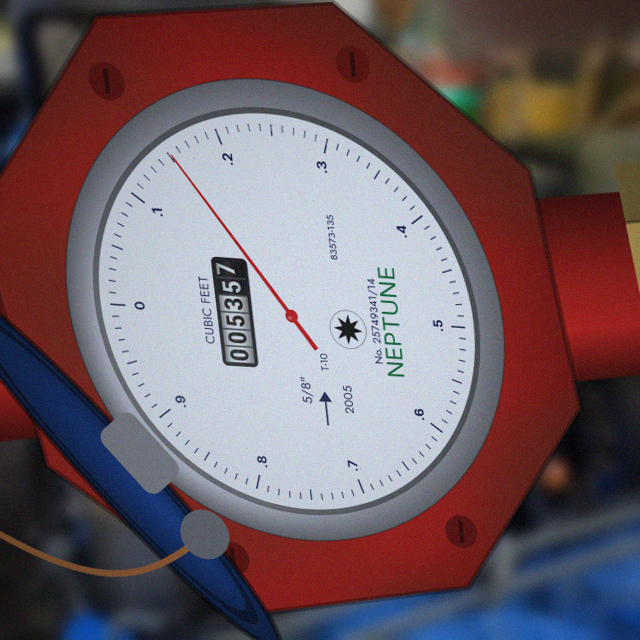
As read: 5357.15
